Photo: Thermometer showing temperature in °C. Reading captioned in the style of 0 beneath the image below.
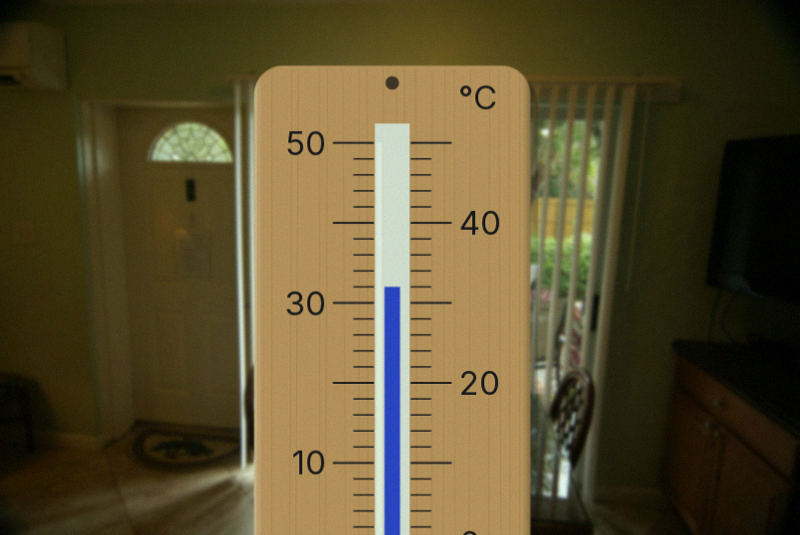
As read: 32
